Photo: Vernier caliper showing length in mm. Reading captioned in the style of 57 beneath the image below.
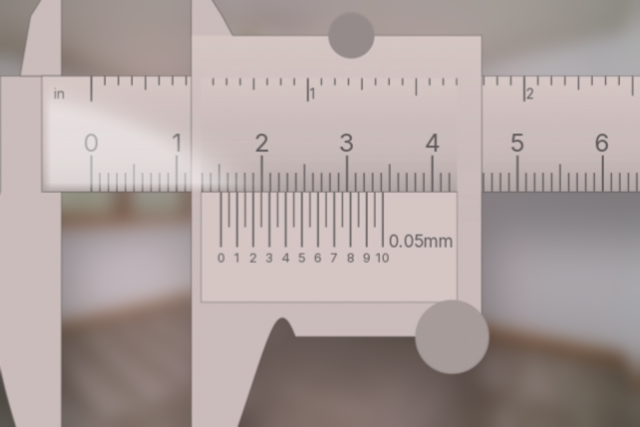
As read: 15.2
